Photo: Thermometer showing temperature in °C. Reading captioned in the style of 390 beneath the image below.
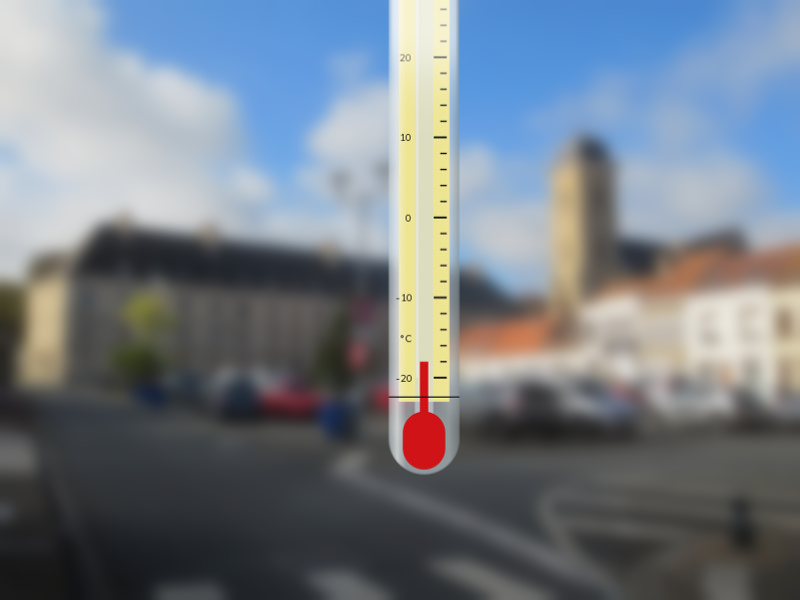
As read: -18
